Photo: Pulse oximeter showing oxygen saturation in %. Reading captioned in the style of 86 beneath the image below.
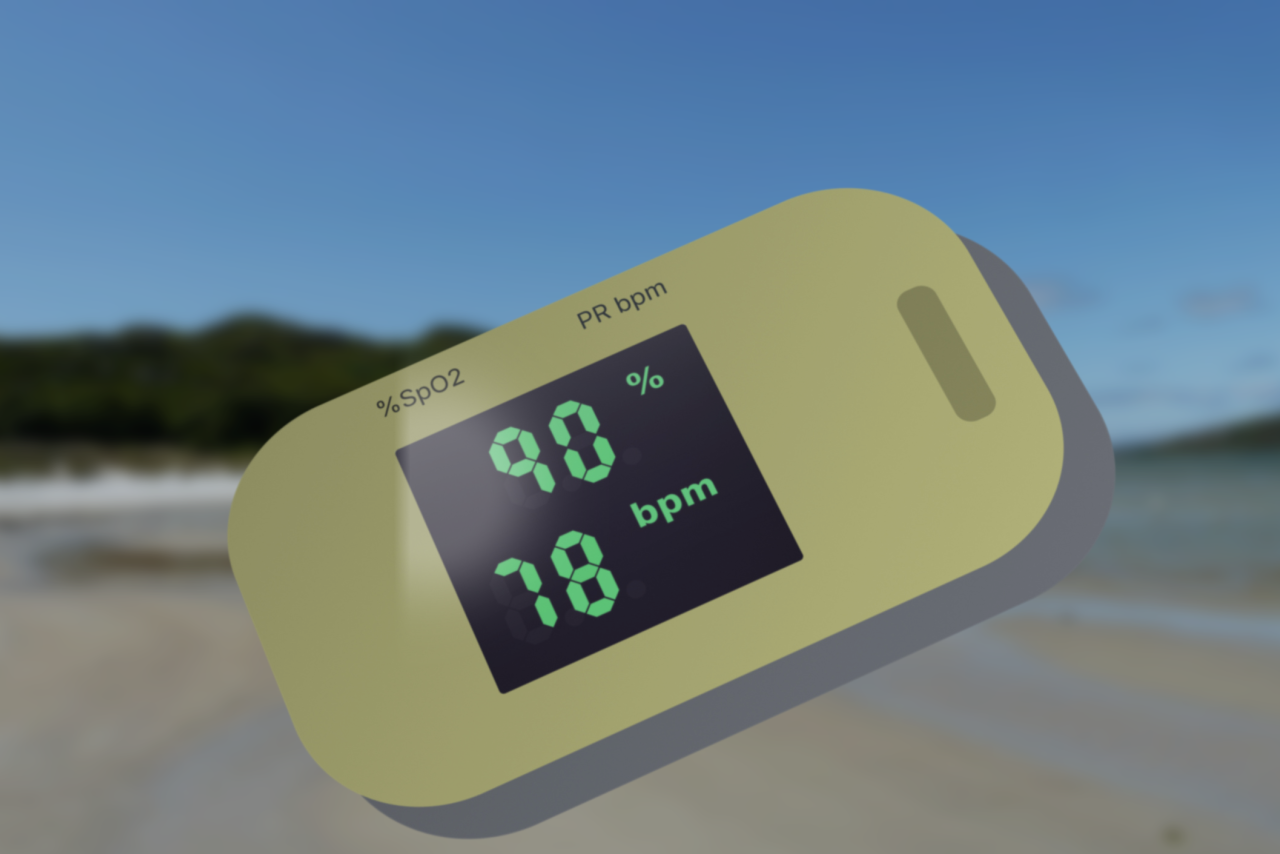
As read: 90
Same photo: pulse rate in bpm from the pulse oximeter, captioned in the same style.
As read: 78
